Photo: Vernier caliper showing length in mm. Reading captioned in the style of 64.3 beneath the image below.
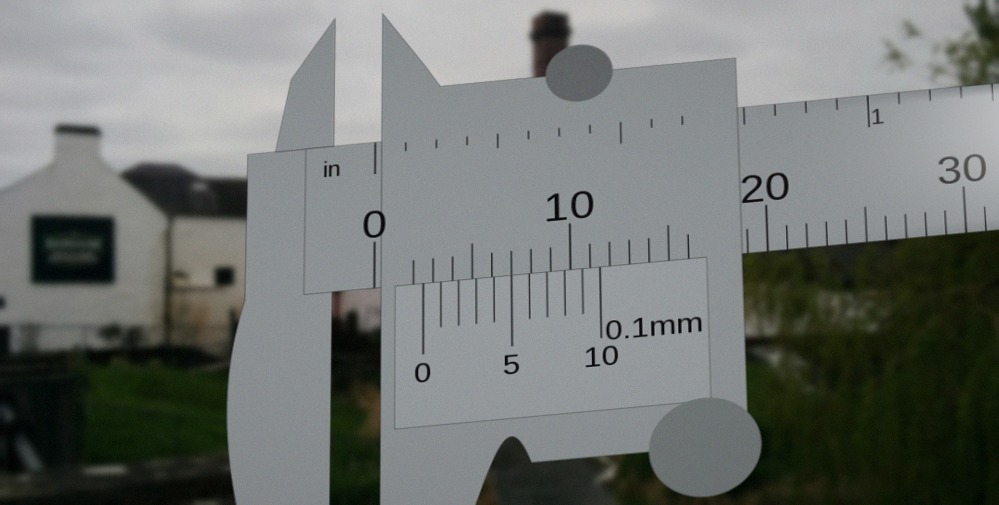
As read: 2.5
